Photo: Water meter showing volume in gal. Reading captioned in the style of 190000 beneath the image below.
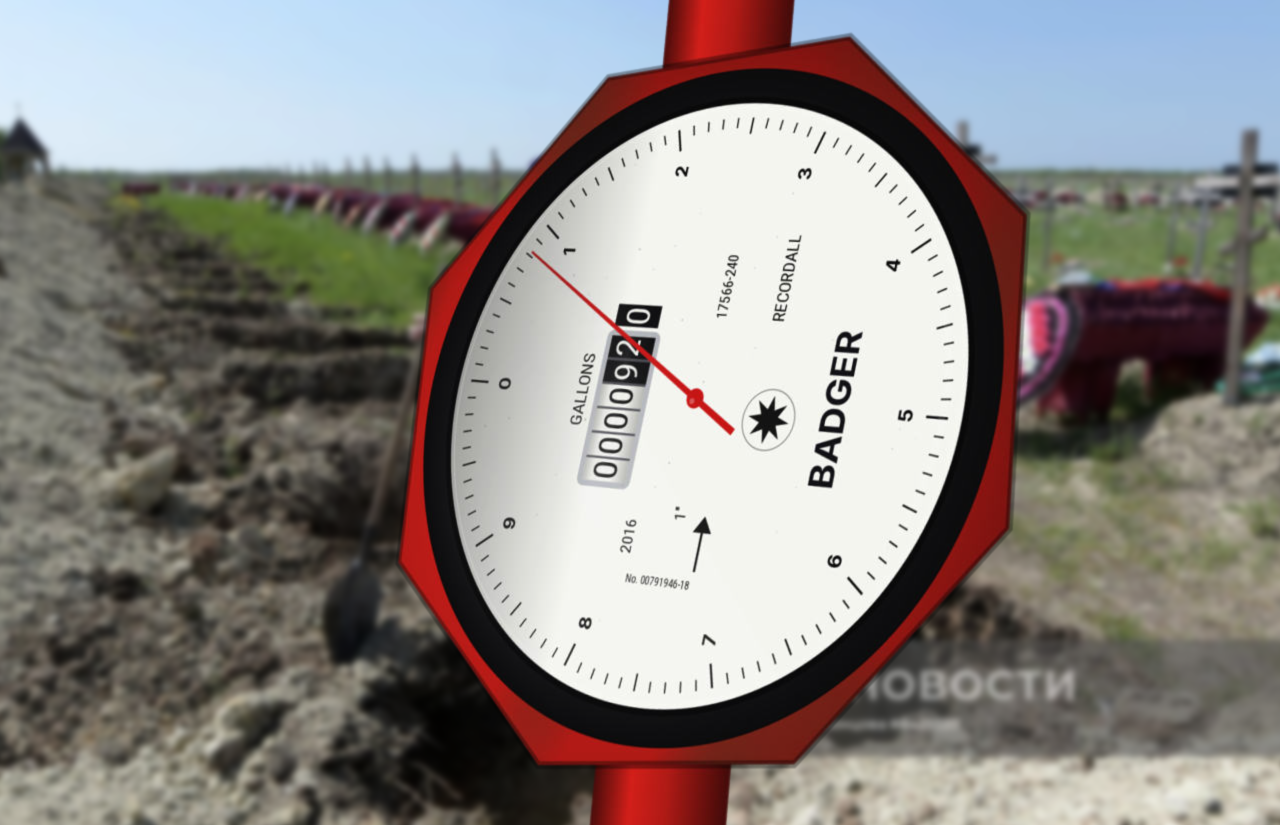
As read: 920.8
